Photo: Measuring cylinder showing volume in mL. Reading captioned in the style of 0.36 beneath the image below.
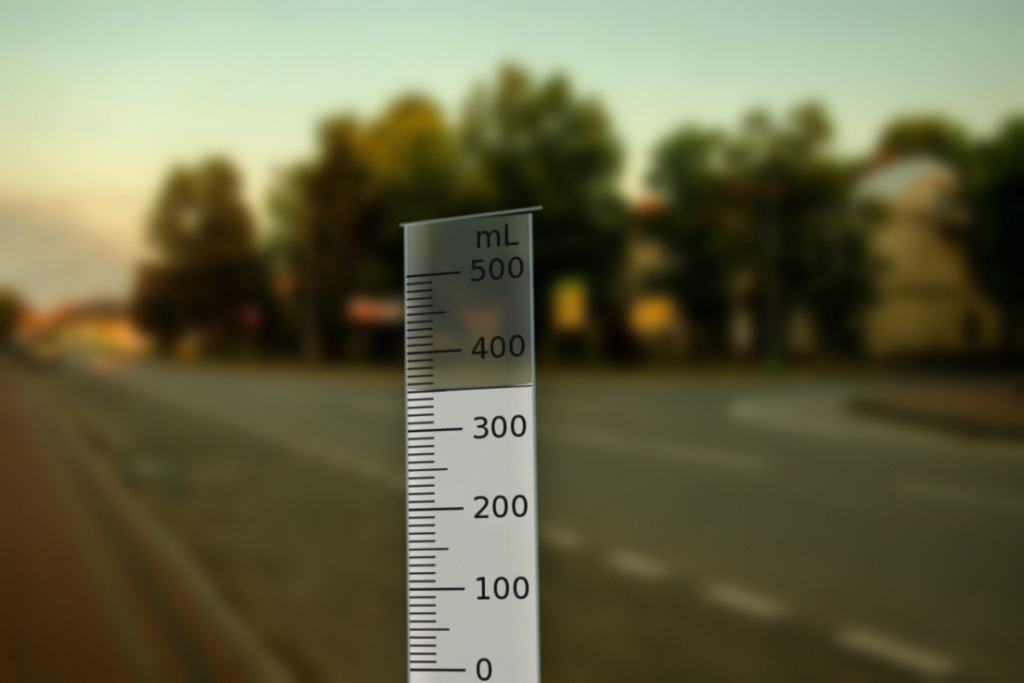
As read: 350
